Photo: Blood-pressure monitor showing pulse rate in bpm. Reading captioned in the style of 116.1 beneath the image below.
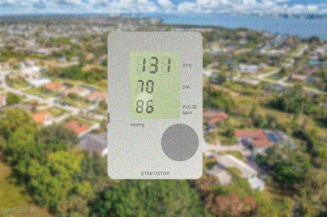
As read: 86
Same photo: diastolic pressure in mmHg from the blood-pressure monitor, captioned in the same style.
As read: 70
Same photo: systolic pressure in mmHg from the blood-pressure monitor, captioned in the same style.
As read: 131
